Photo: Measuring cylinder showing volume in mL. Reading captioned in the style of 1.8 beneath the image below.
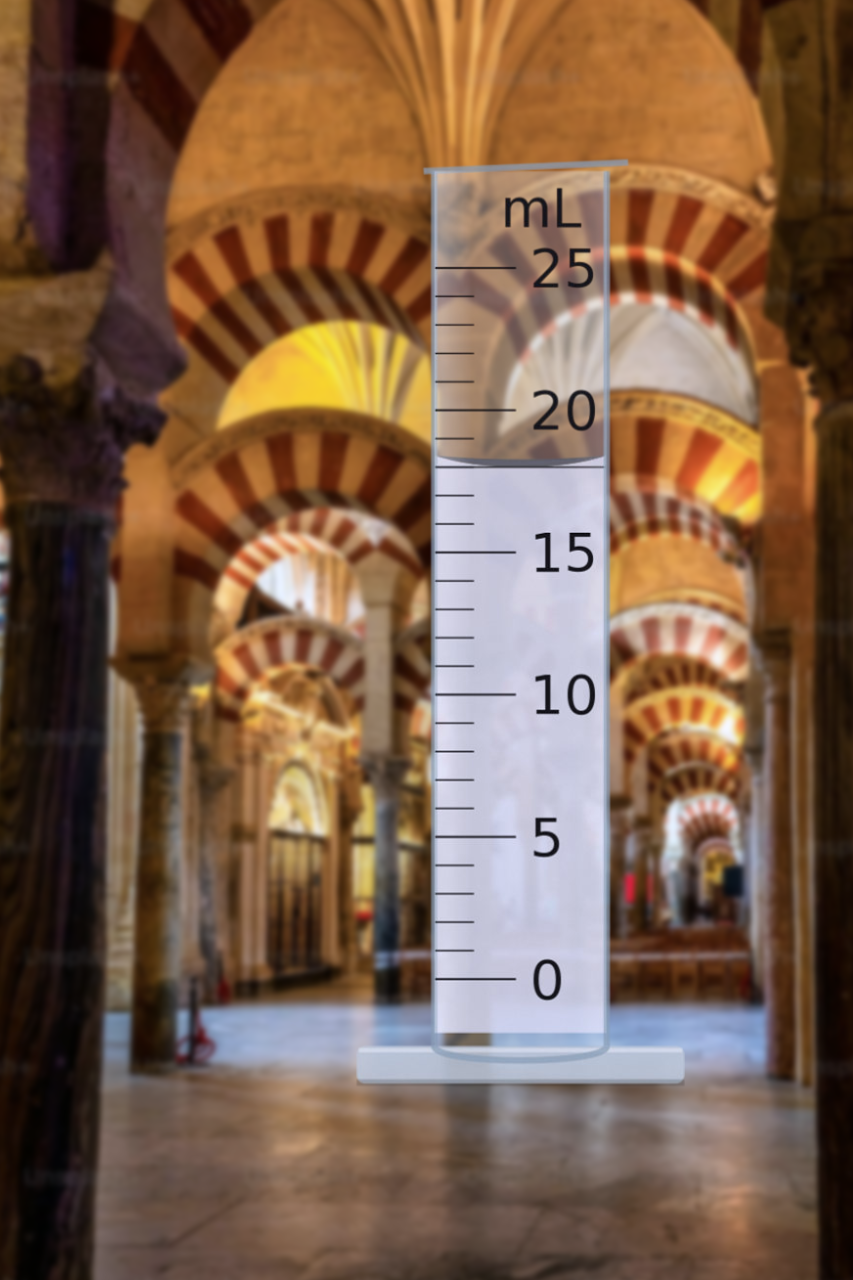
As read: 18
